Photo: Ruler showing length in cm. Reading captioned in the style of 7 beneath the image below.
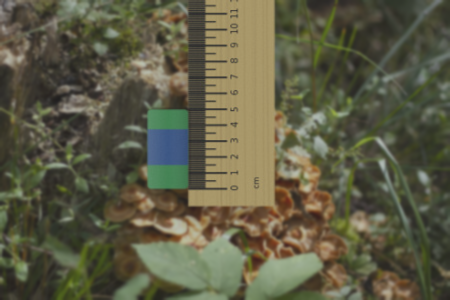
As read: 5
